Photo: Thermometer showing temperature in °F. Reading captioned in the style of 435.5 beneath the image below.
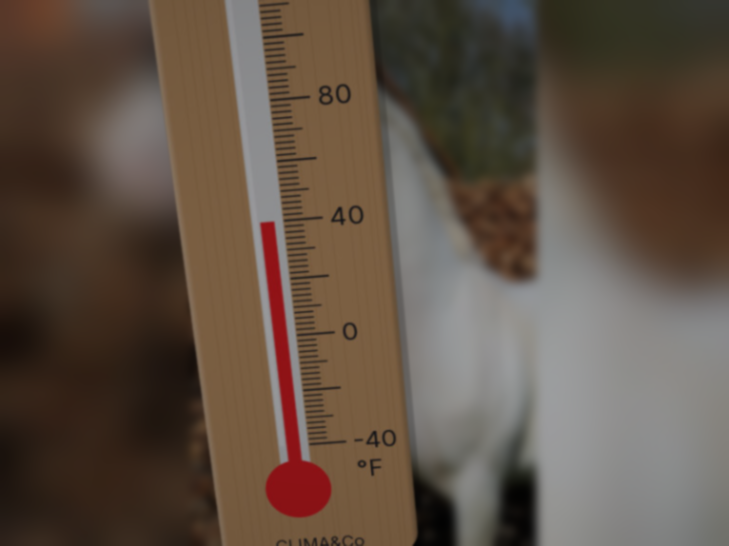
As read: 40
